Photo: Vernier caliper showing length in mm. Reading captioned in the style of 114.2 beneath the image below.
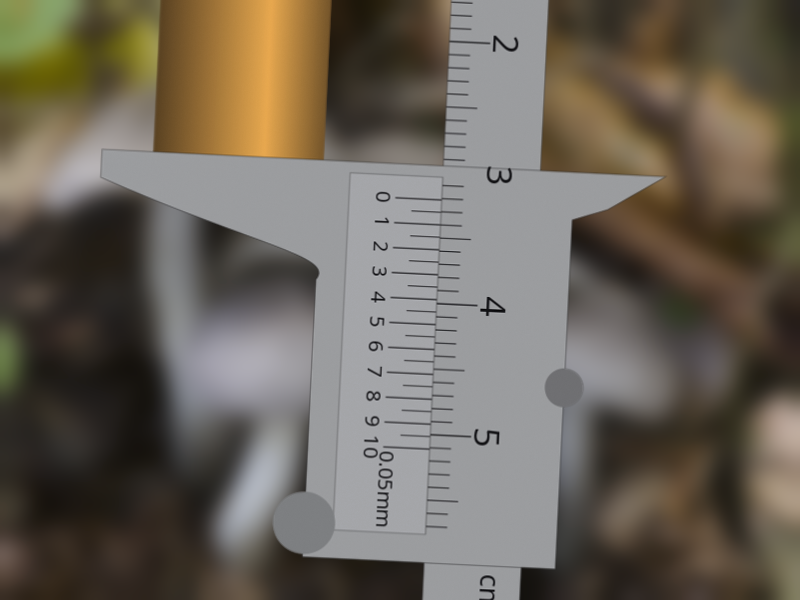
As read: 32.1
